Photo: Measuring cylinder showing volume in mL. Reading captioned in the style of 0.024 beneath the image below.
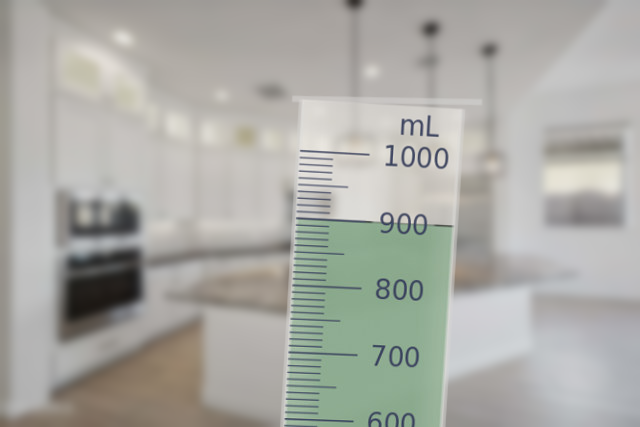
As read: 900
